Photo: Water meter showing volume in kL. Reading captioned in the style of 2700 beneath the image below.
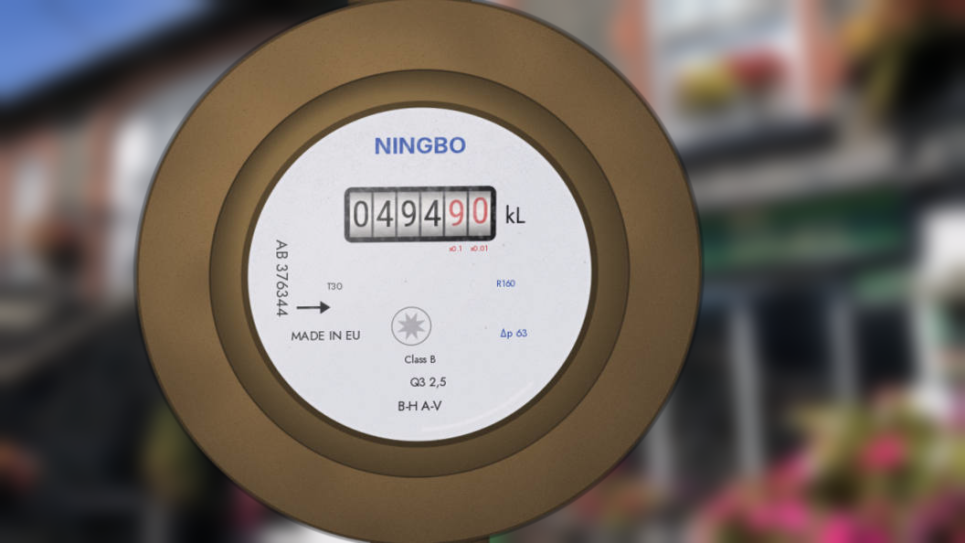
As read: 494.90
